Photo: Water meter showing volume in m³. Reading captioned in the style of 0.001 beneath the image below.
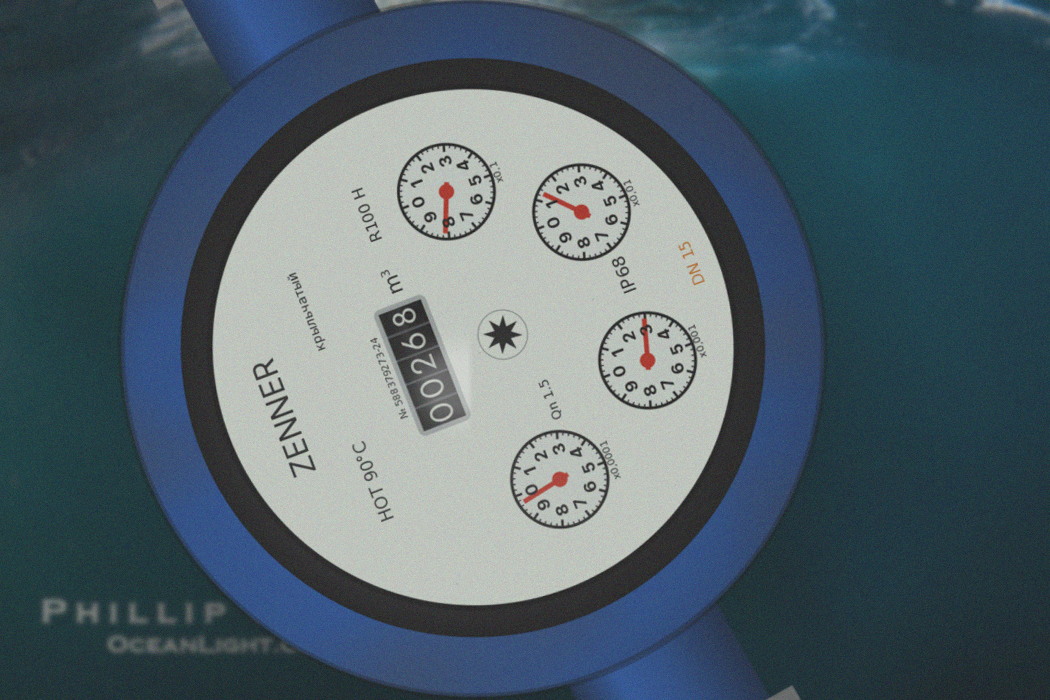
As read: 268.8129
